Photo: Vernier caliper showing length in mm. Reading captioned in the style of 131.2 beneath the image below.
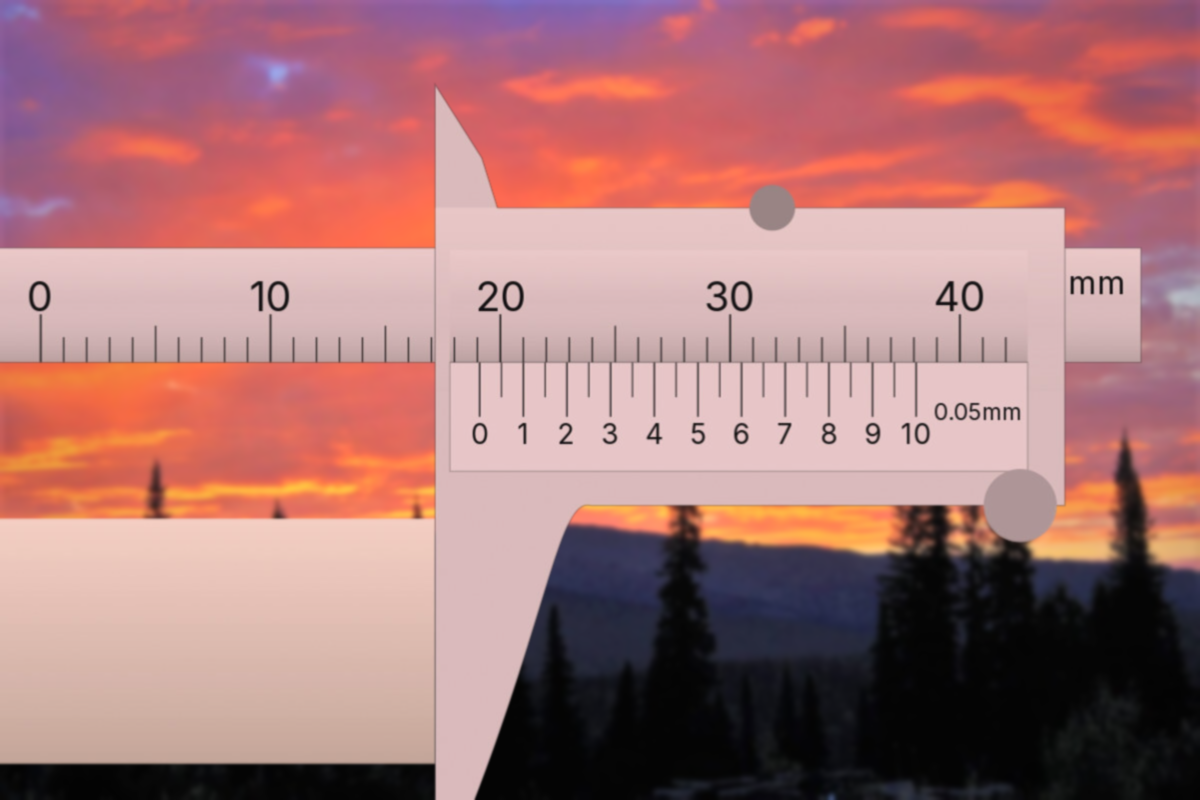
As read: 19.1
